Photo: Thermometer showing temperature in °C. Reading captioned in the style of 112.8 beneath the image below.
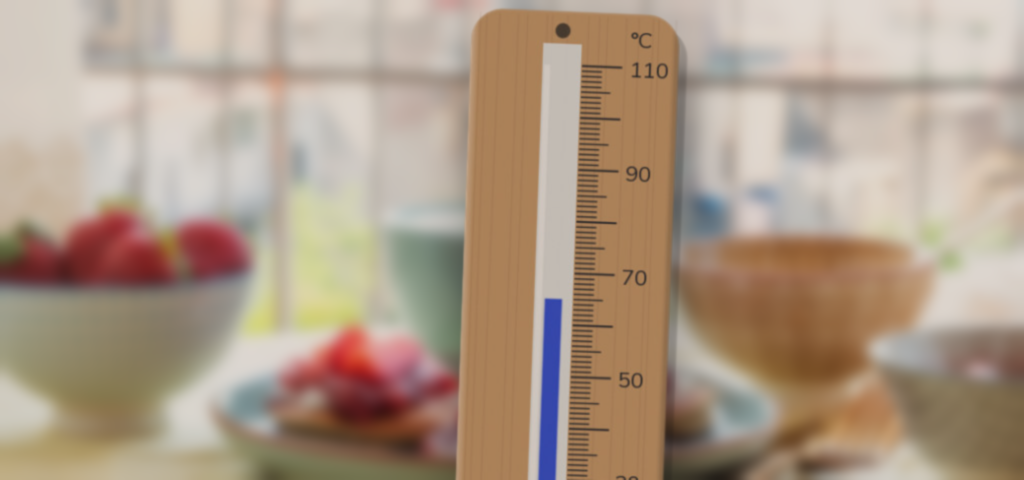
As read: 65
